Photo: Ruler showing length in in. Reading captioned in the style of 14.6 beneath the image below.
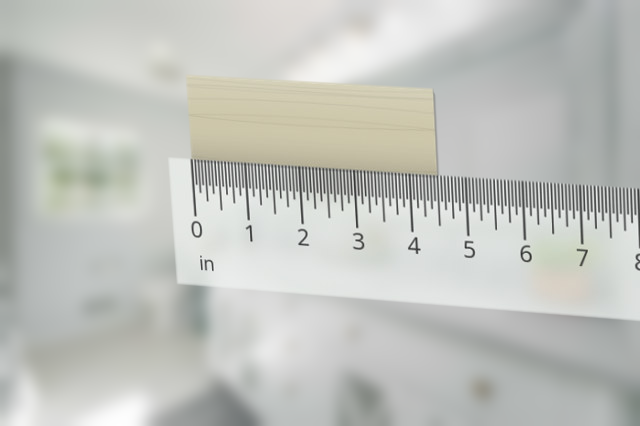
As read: 4.5
